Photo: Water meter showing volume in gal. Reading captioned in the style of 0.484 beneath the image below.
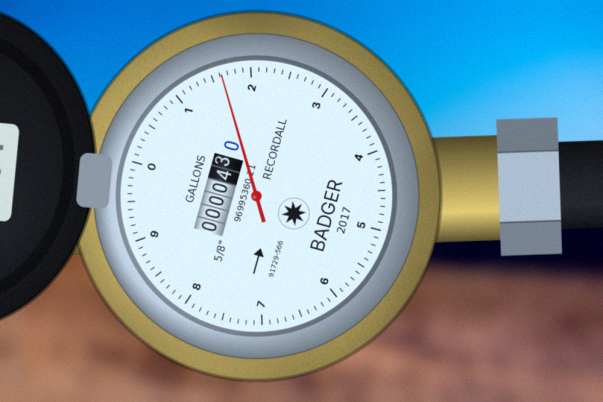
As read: 431.6
